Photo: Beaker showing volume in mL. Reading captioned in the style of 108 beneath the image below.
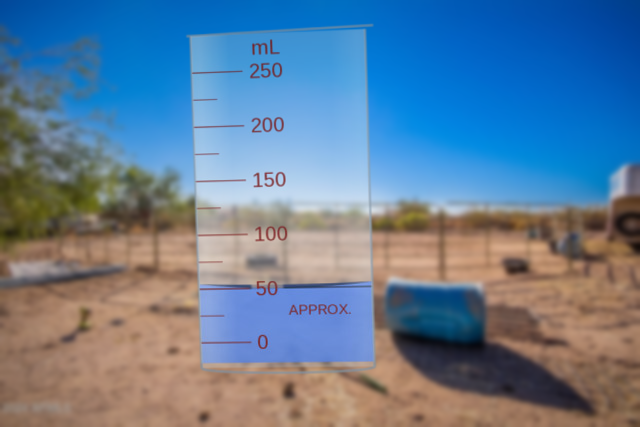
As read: 50
